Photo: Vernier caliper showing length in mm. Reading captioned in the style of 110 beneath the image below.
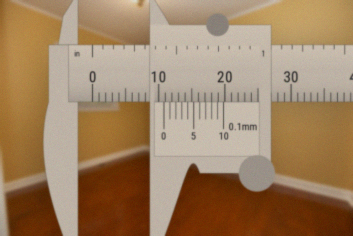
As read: 10.8
